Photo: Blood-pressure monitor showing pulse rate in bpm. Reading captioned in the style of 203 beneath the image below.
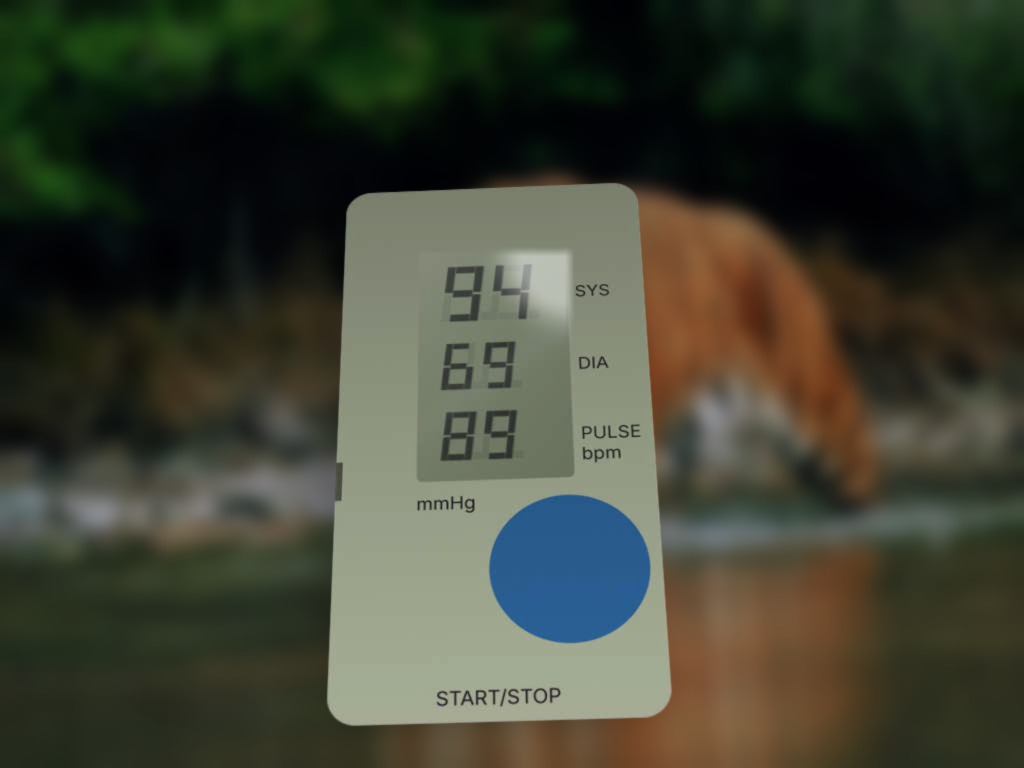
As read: 89
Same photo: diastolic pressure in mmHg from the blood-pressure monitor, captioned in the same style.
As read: 69
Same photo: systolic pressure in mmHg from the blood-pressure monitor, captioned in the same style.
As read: 94
